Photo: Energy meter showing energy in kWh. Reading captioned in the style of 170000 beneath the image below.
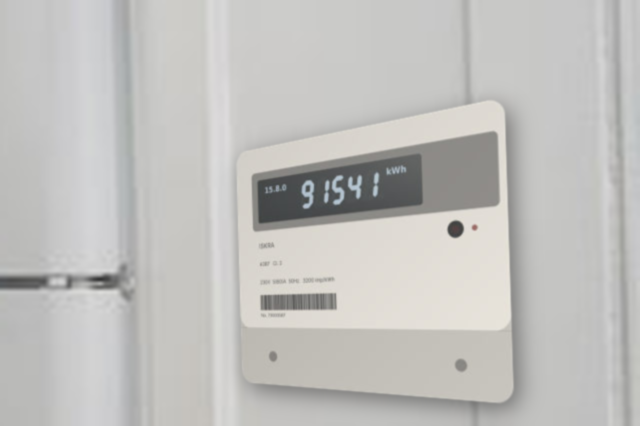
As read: 91541
